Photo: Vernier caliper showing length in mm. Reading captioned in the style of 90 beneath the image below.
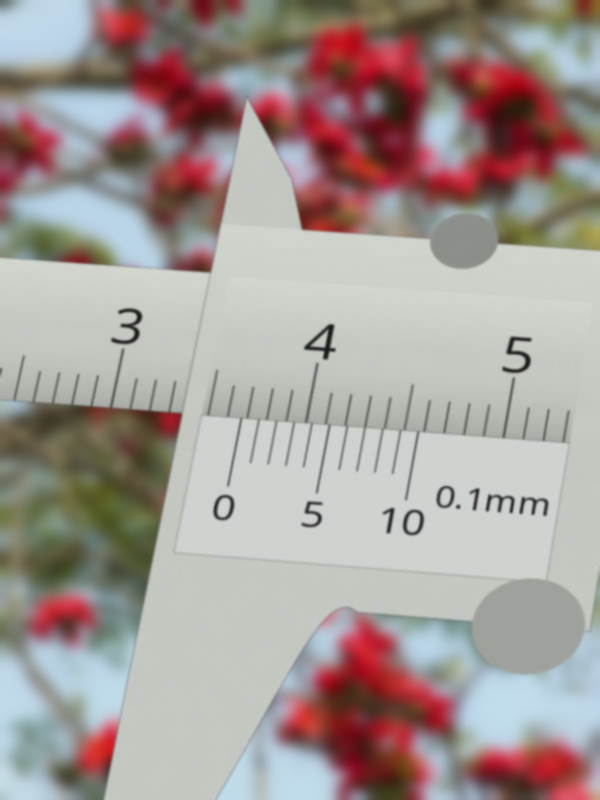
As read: 36.7
